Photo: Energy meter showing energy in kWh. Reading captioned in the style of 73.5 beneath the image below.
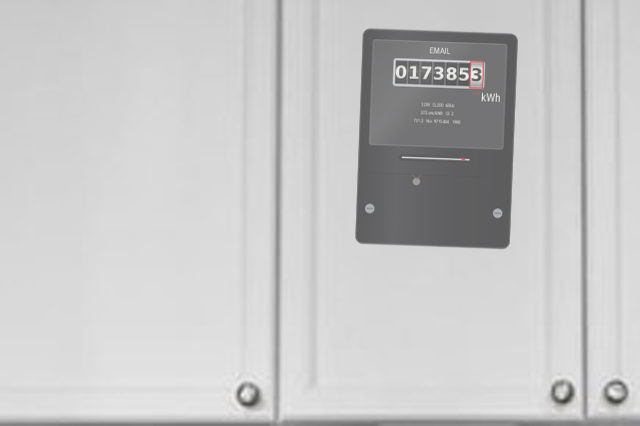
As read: 17385.3
